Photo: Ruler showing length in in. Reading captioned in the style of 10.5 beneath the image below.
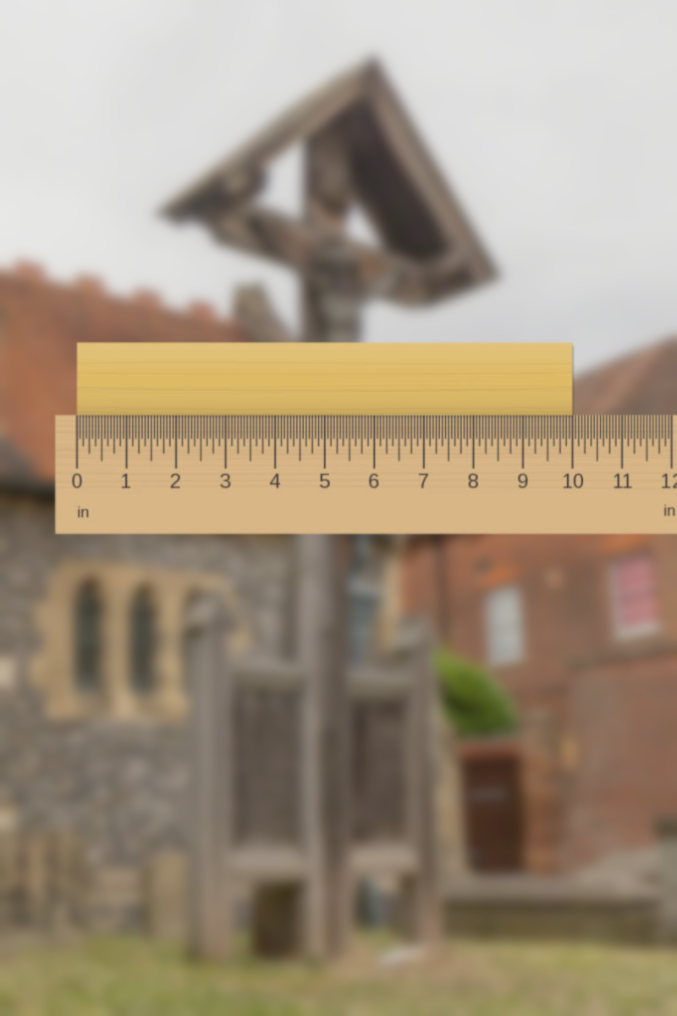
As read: 10
